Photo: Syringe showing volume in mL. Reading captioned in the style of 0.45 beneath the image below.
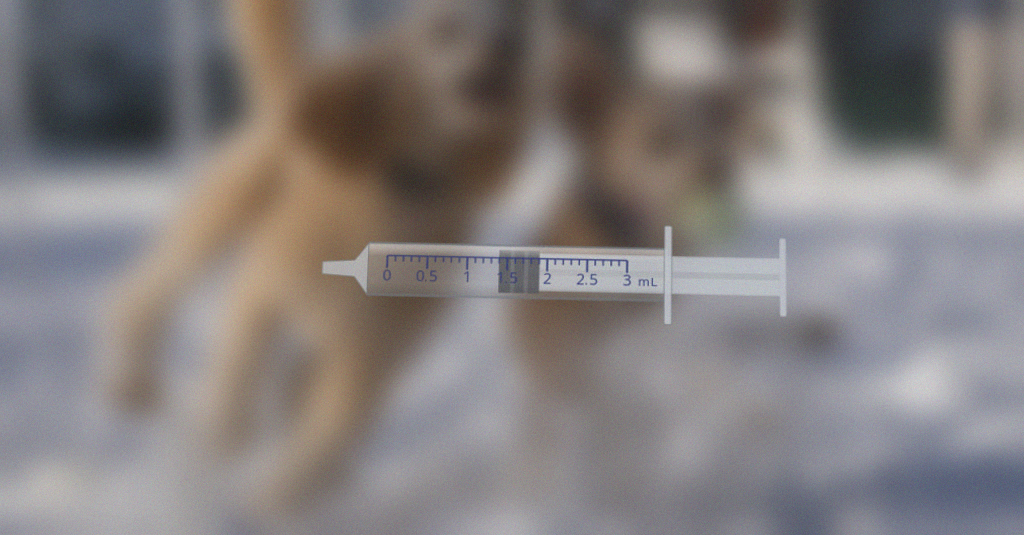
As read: 1.4
